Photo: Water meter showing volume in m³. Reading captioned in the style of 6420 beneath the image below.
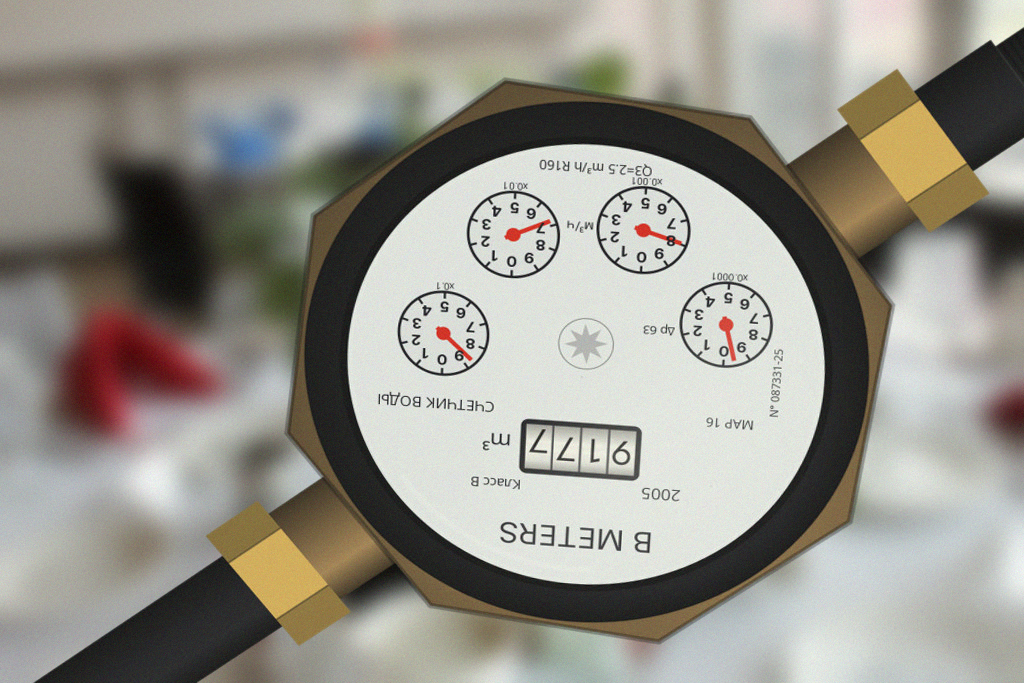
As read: 9176.8679
